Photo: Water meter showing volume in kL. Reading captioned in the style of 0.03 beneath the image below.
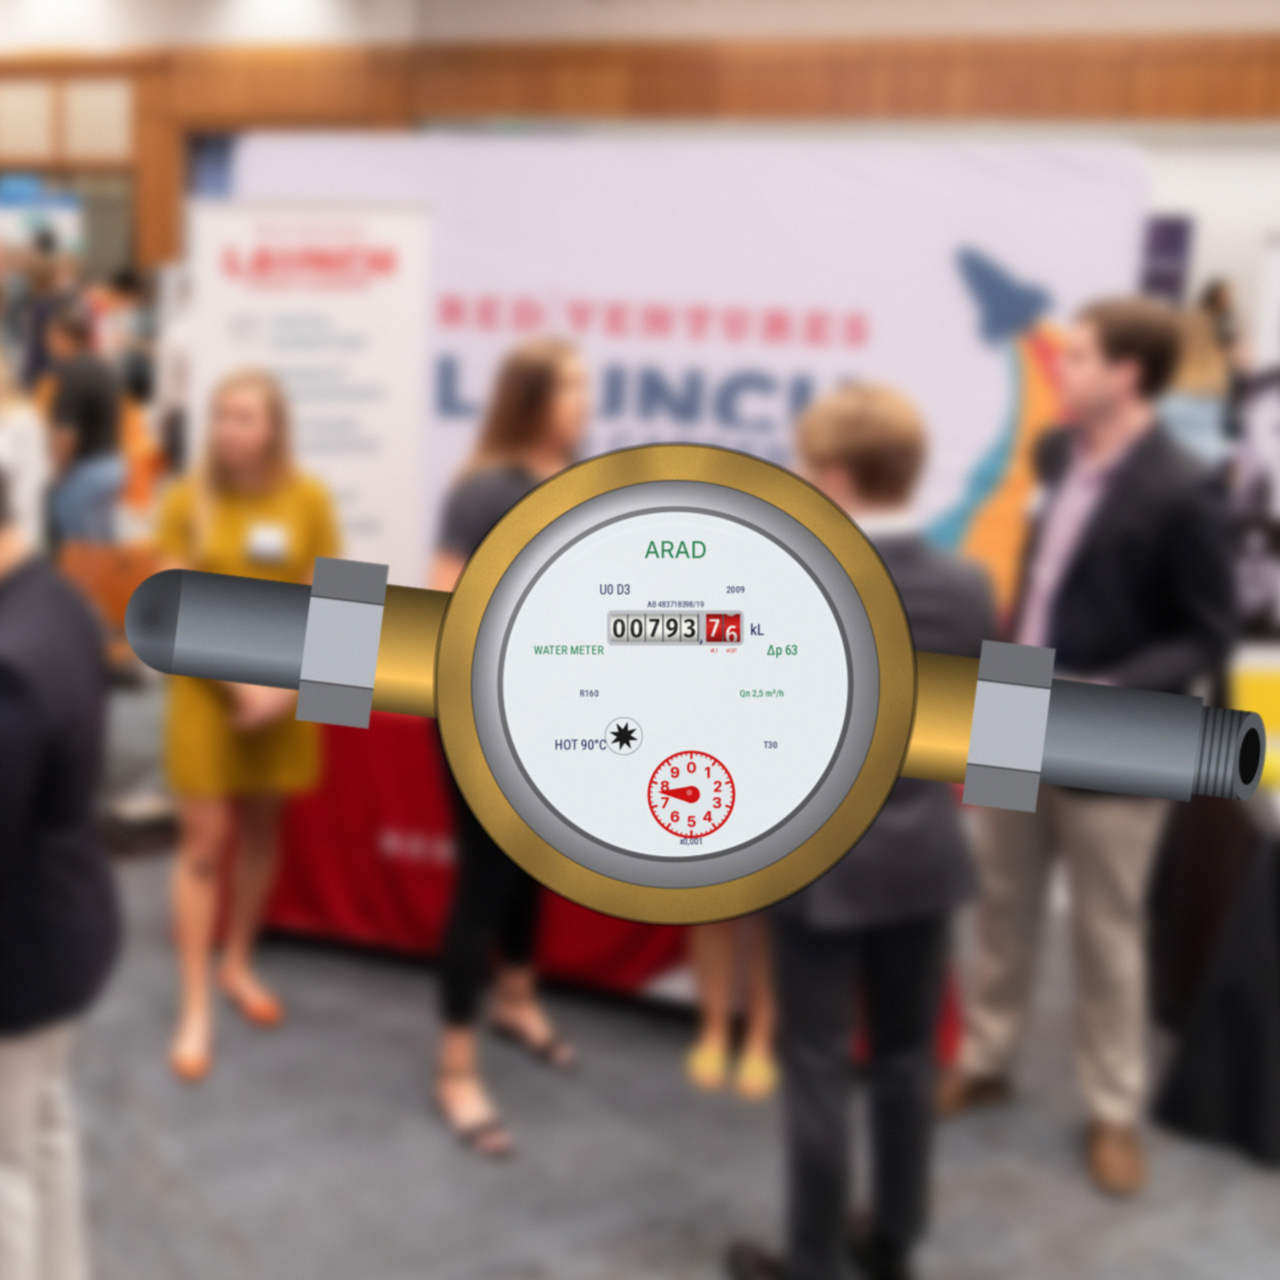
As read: 793.757
